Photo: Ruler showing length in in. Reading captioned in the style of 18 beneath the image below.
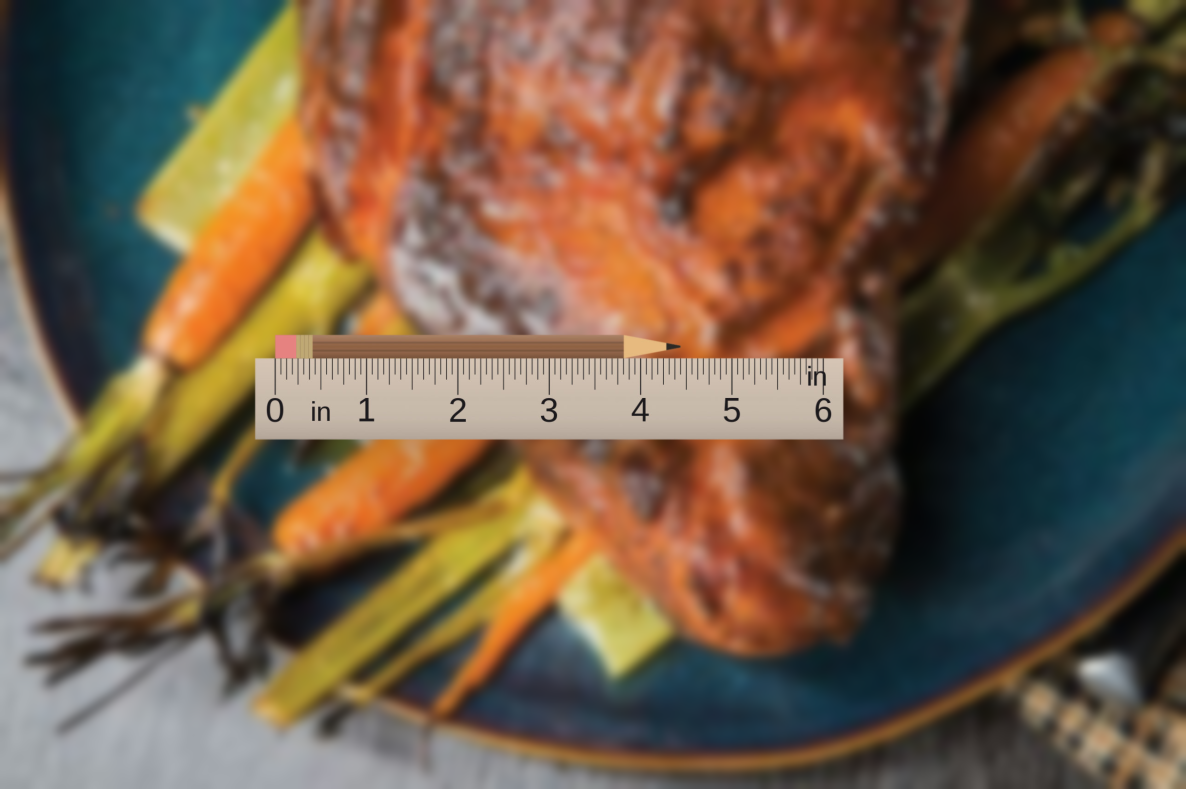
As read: 4.4375
